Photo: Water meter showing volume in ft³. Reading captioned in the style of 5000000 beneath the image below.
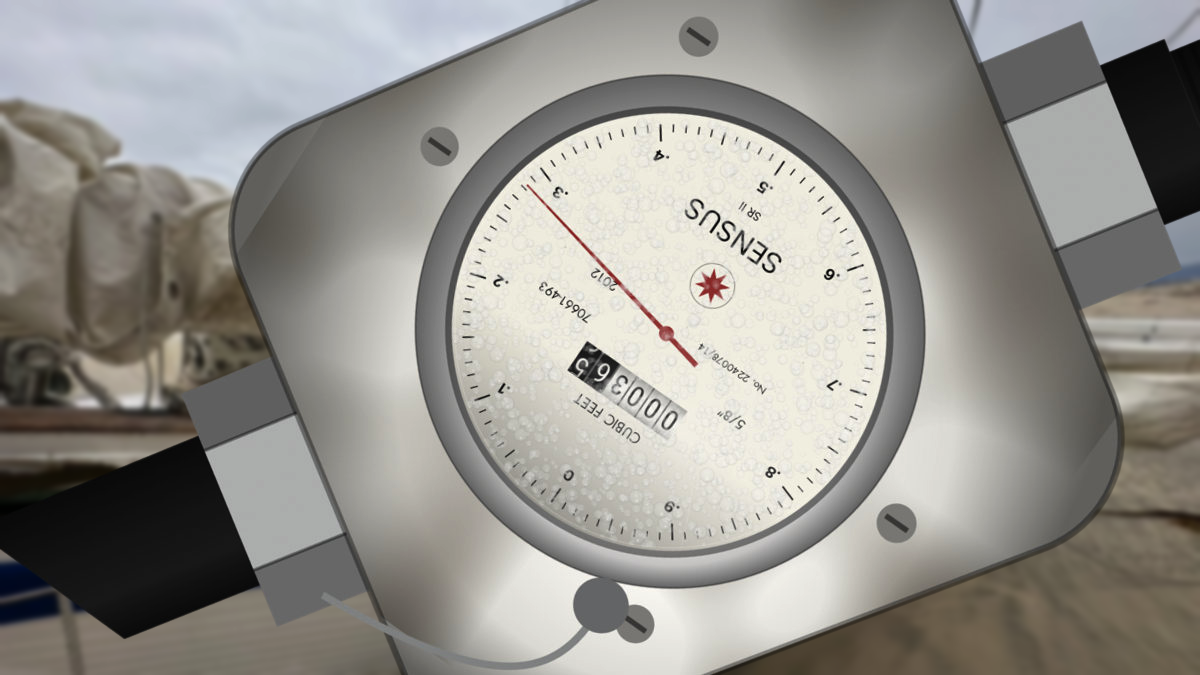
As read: 365.28
